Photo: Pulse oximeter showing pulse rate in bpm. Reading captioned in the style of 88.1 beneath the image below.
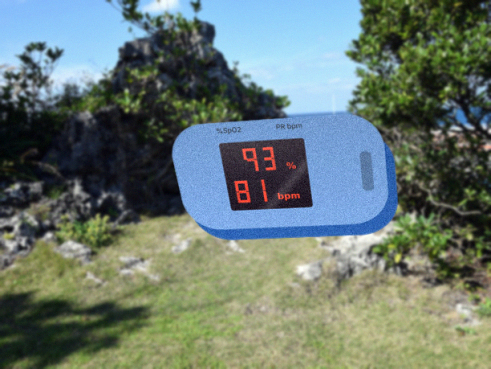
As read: 81
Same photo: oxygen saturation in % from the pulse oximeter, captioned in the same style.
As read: 93
